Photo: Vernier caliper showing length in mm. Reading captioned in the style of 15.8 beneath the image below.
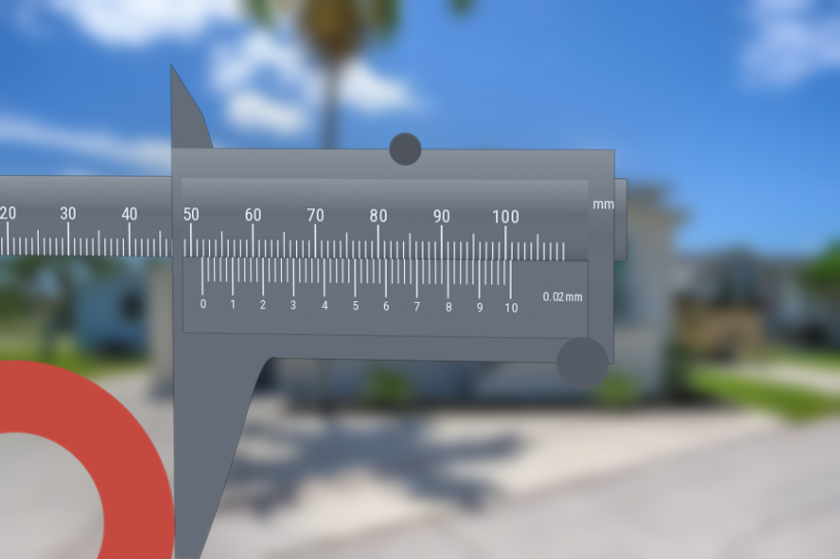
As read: 51.8
